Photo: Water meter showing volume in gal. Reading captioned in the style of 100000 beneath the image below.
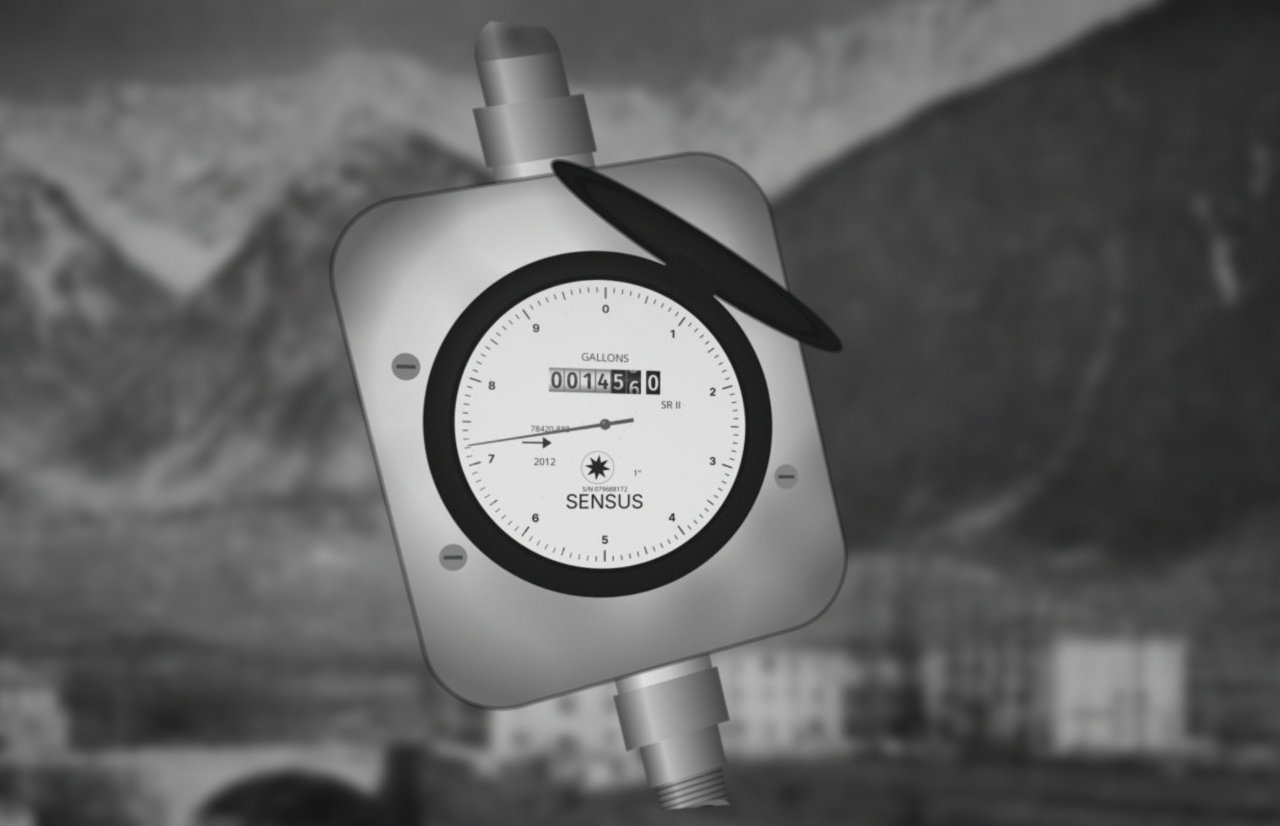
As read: 14557.2
